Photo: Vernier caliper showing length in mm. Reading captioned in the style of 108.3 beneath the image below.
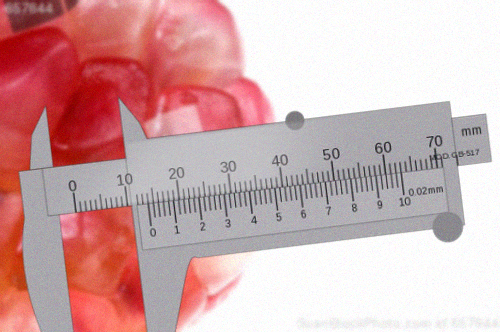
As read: 14.0
